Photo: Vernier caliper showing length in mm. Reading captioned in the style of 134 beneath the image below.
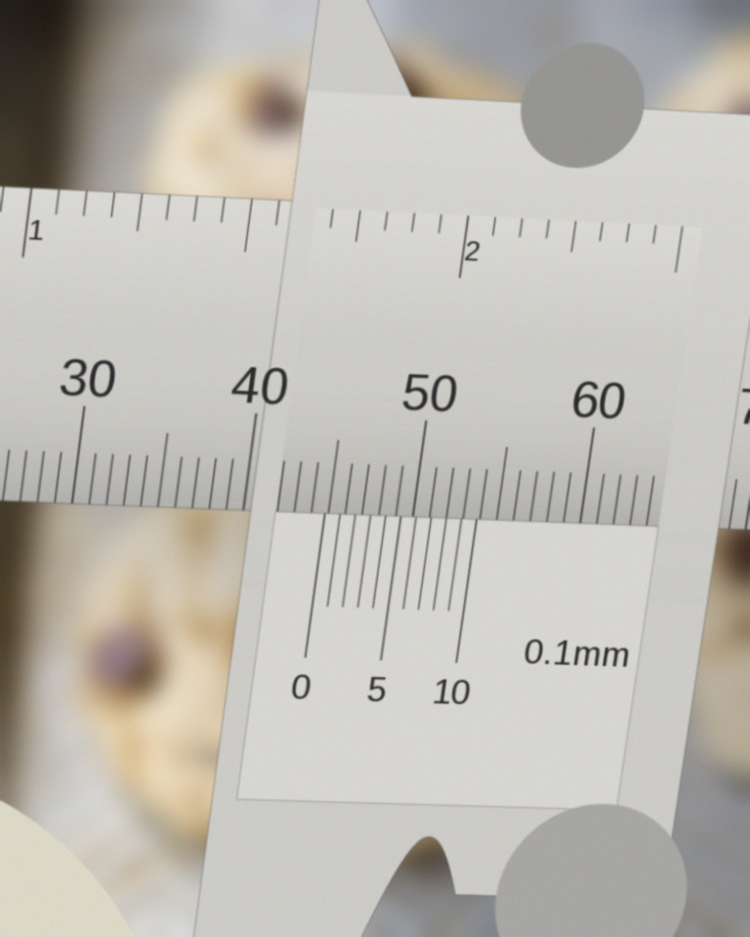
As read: 44.8
